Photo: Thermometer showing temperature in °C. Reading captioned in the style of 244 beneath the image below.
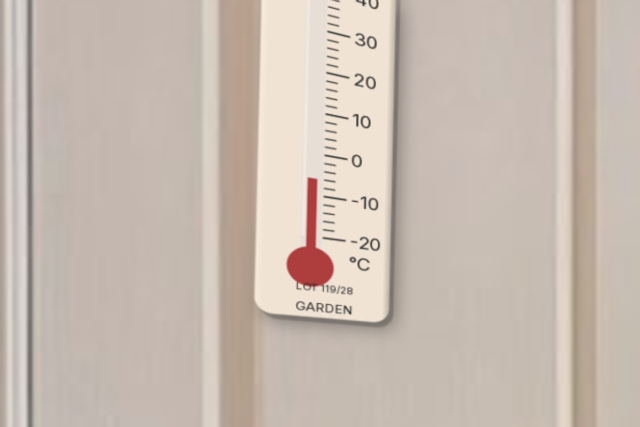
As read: -6
